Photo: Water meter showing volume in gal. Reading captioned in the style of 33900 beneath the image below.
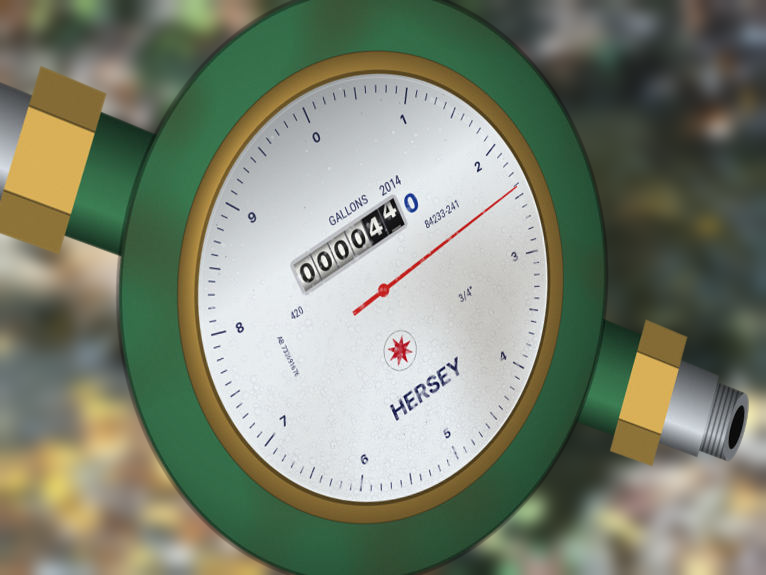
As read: 442.4
